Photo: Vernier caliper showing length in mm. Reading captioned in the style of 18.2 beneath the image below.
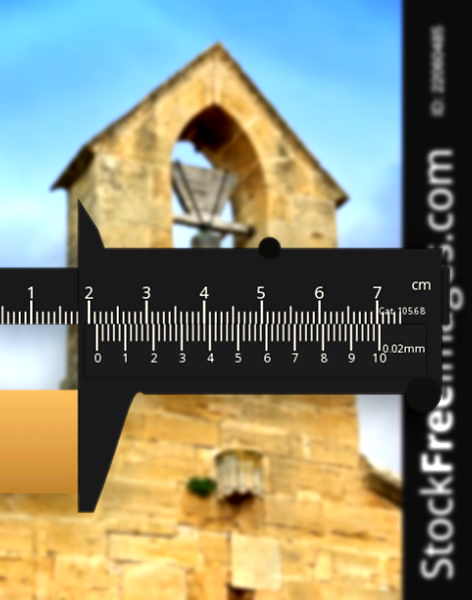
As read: 21.4
